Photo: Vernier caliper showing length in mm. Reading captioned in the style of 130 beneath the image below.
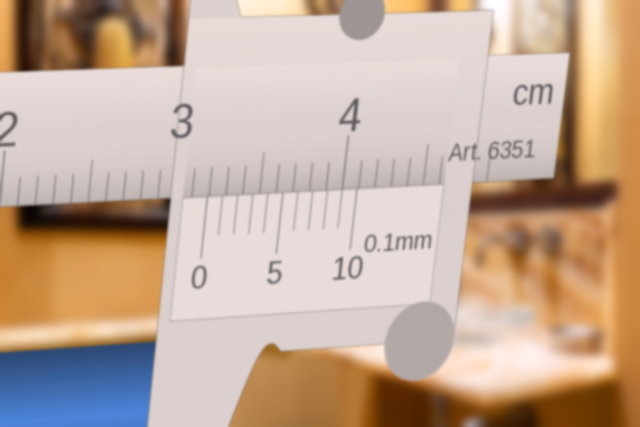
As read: 31.9
